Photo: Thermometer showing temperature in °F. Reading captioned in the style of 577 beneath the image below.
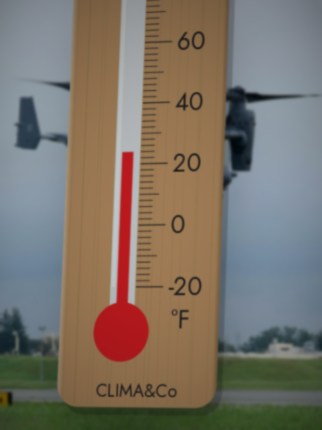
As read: 24
